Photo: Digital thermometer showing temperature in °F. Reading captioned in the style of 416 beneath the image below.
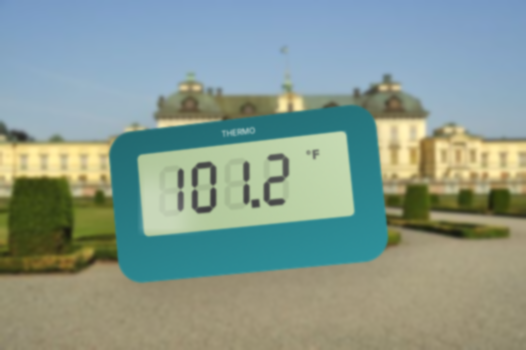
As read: 101.2
